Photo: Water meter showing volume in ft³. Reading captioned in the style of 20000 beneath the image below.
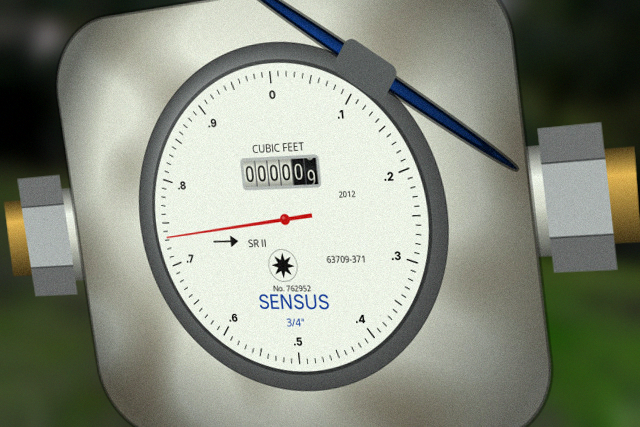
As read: 8.73
